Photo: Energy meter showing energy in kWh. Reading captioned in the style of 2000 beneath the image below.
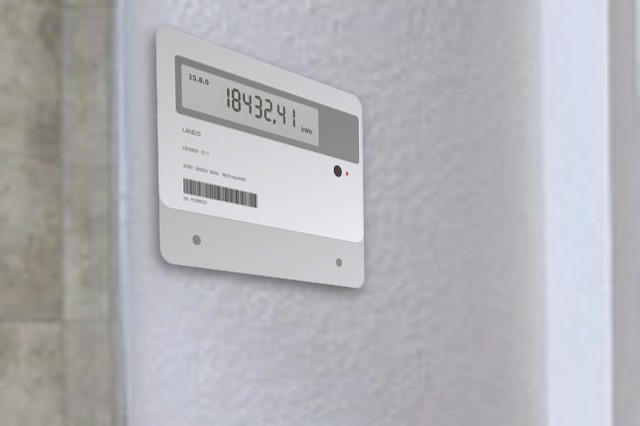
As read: 18432.41
